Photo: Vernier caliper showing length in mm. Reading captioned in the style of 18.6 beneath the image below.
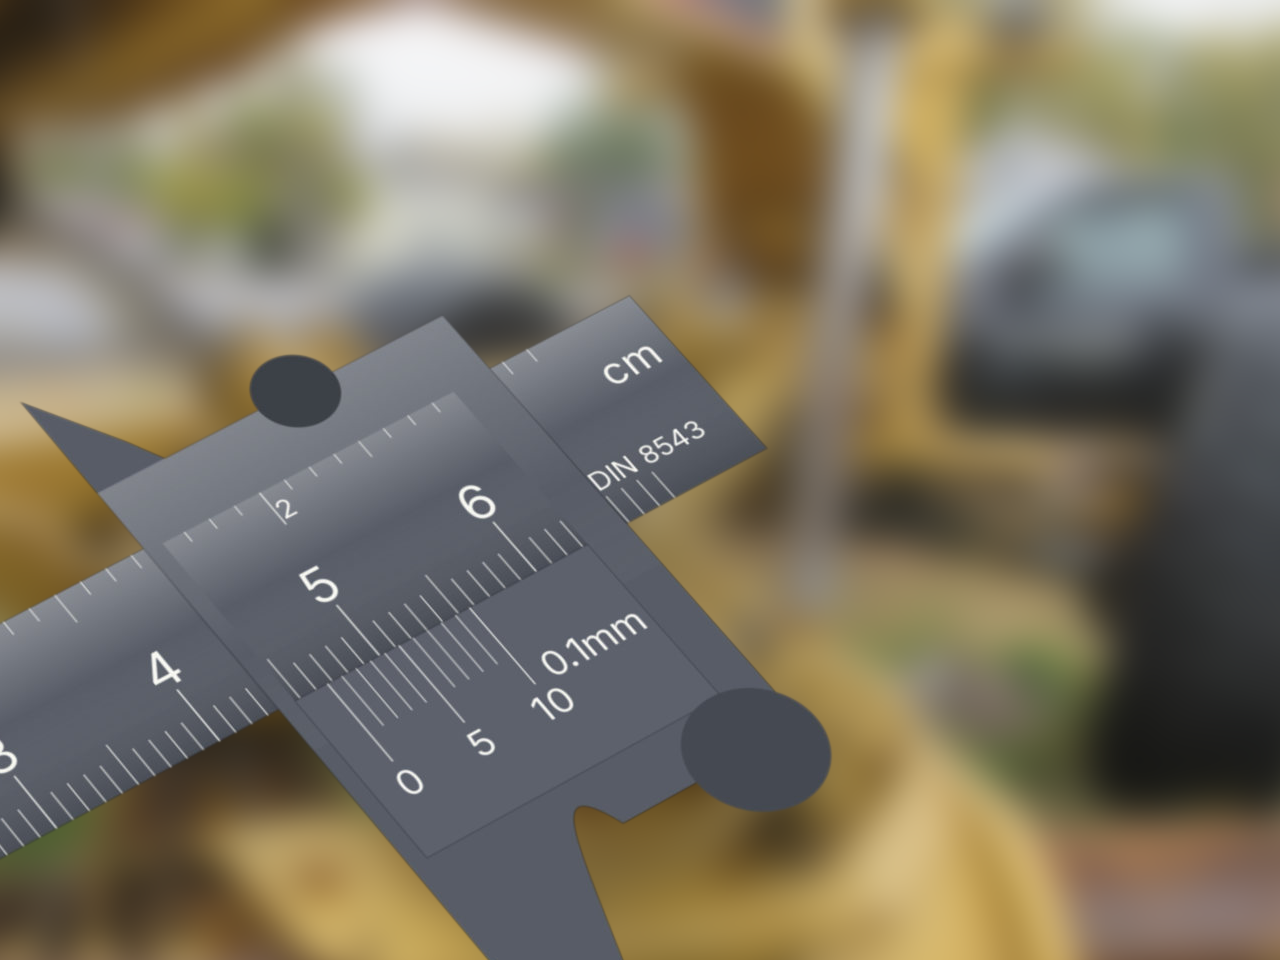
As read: 46.7
